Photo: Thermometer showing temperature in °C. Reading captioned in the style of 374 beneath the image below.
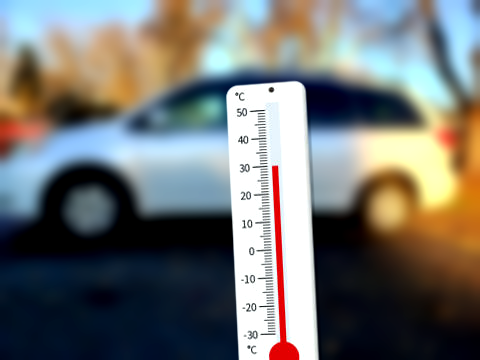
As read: 30
